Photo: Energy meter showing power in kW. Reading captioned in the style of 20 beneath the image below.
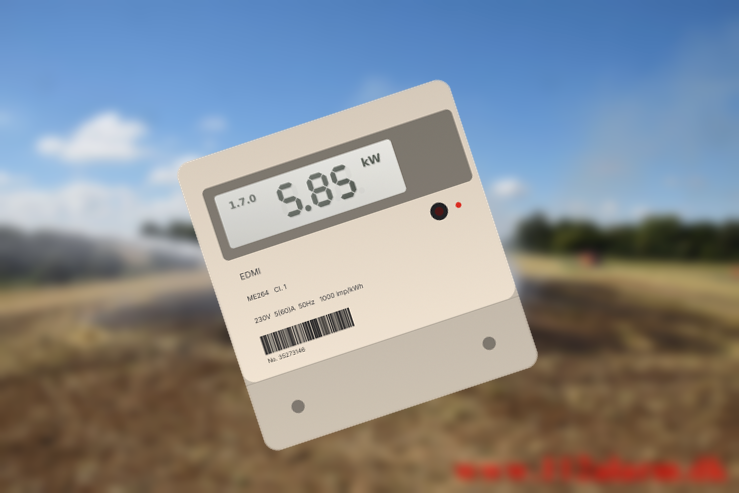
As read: 5.85
